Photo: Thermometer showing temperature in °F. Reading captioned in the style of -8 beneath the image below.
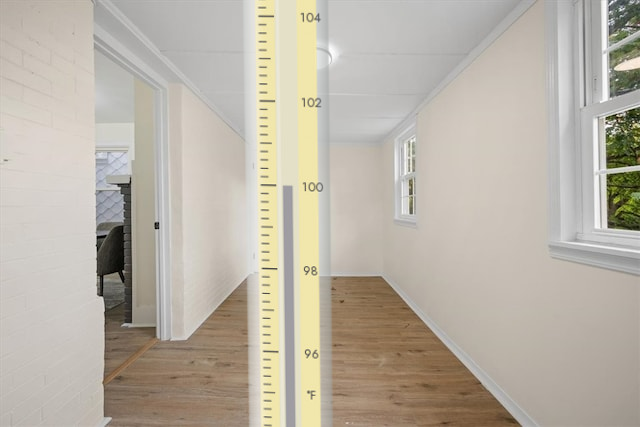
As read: 100
